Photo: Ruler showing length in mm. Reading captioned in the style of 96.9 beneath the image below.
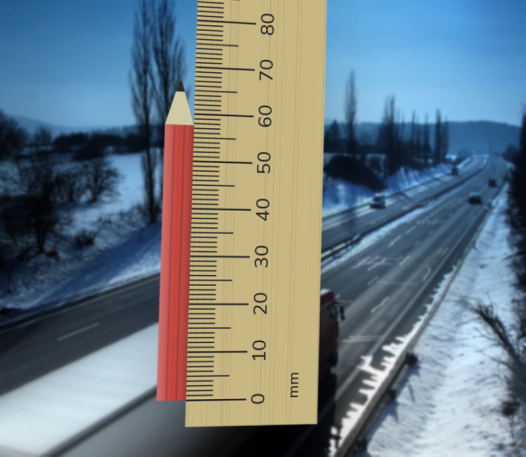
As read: 67
